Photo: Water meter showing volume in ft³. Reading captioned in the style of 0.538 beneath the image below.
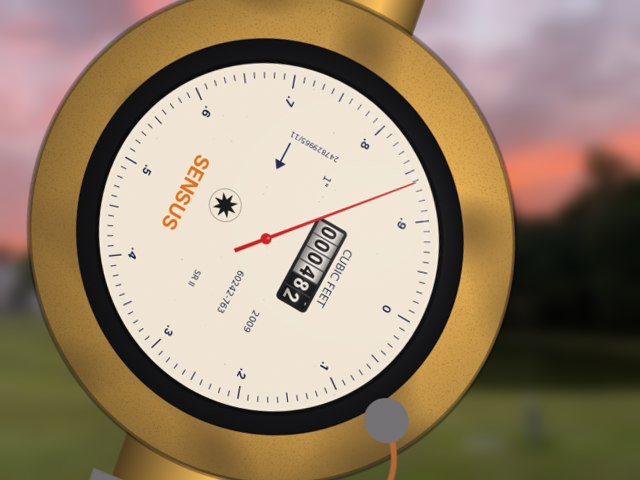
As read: 481.86
